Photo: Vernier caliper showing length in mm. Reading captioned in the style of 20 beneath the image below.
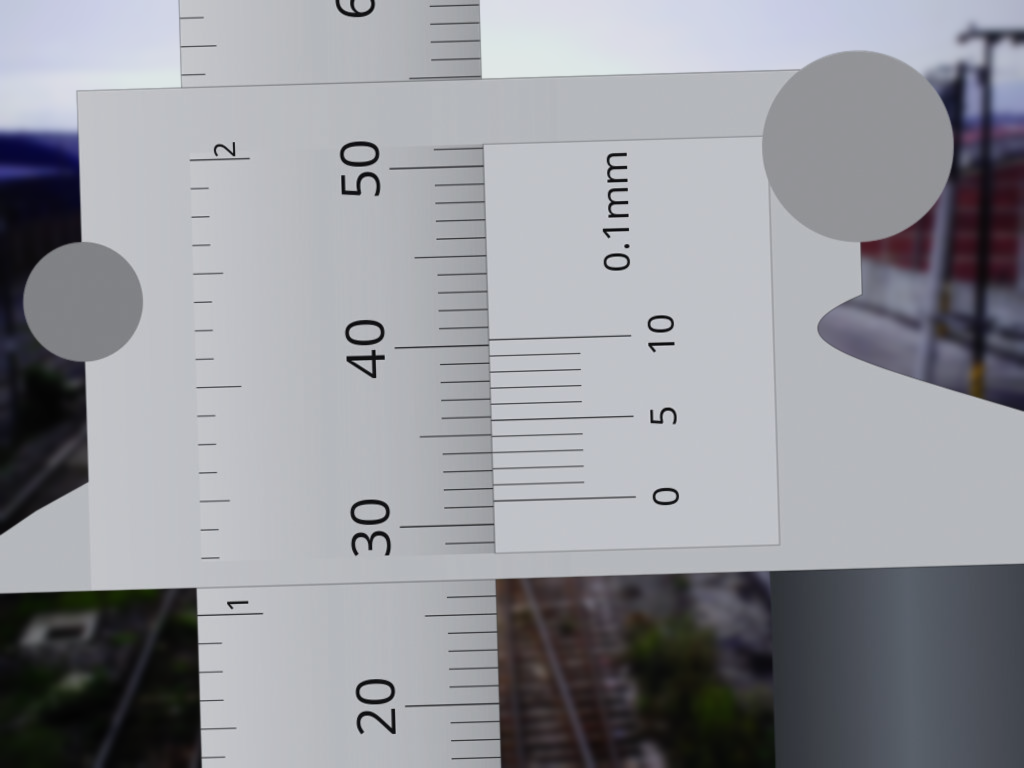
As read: 31.3
